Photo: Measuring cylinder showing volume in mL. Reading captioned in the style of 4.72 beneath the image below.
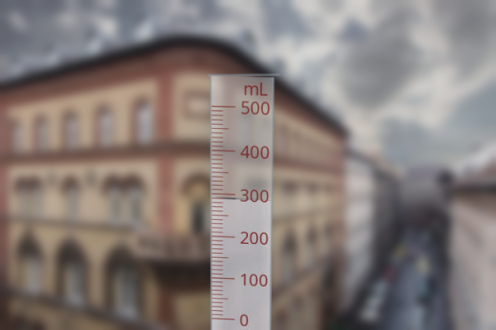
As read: 290
